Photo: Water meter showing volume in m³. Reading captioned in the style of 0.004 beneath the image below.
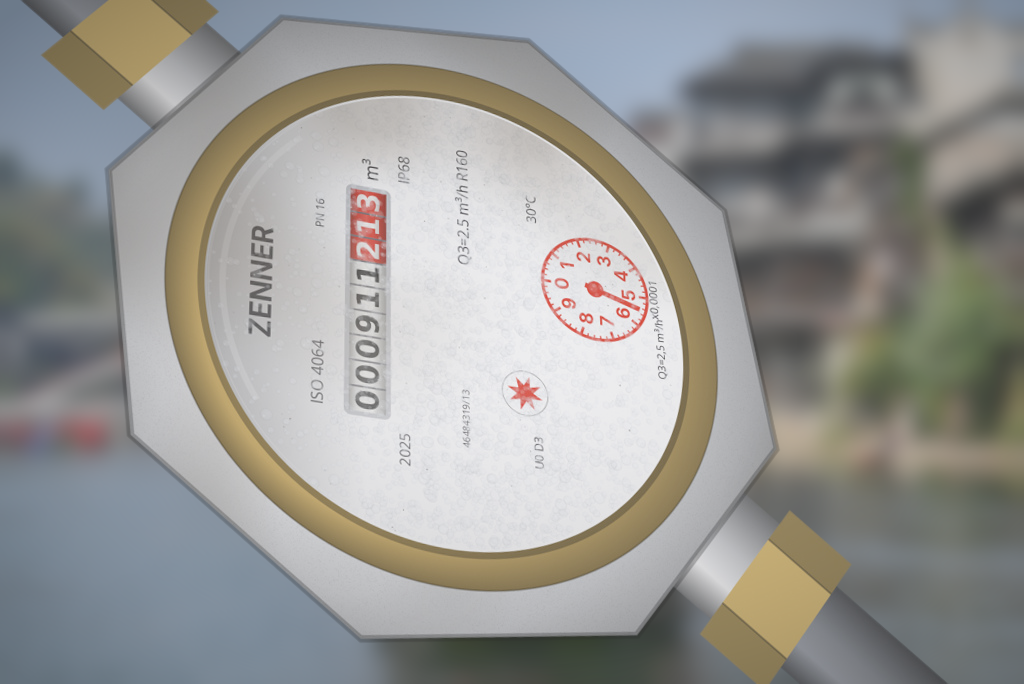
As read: 911.2135
